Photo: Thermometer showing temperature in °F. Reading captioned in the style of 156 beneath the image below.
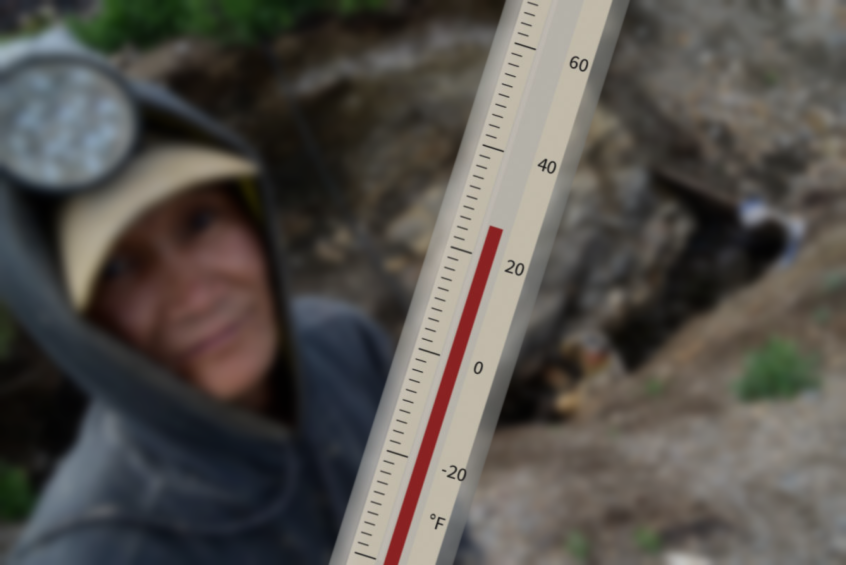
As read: 26
